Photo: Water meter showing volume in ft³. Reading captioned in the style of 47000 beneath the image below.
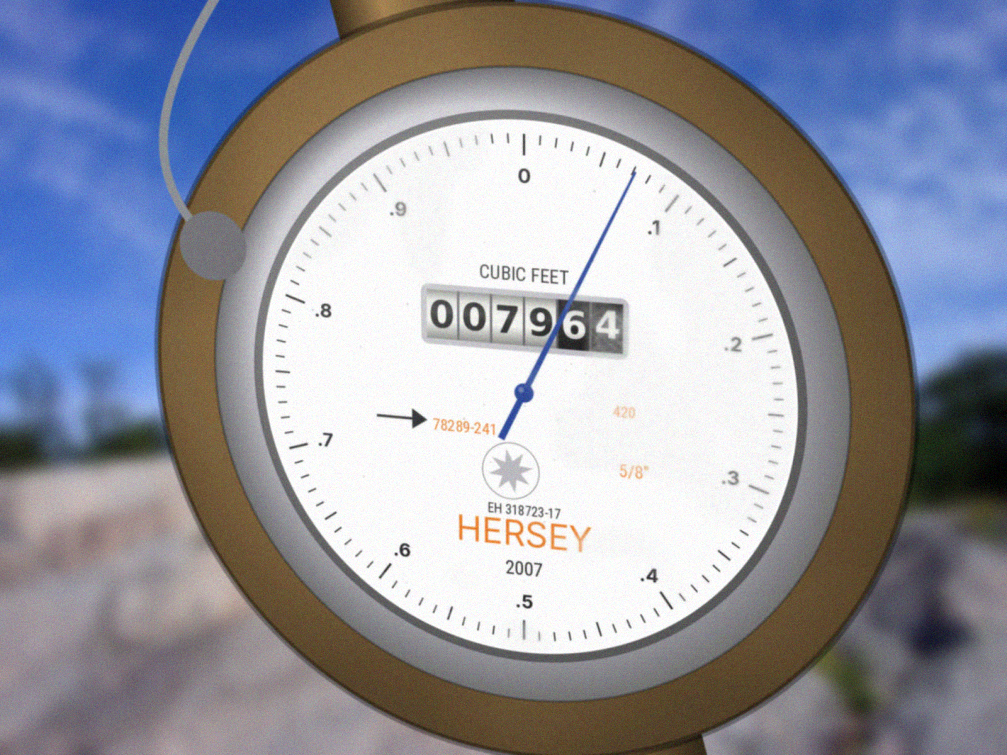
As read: 7964.07
